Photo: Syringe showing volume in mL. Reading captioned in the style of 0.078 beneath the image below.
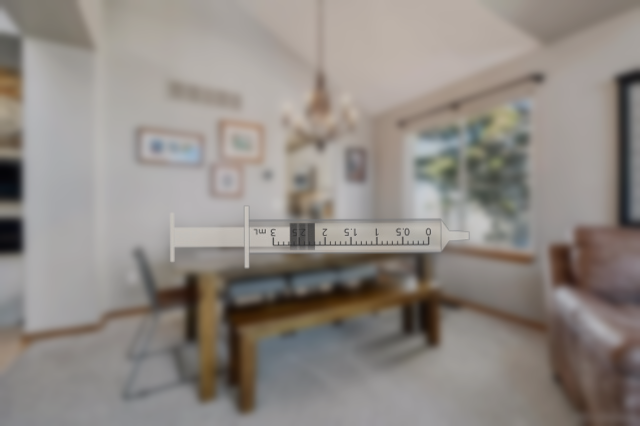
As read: 2.2
